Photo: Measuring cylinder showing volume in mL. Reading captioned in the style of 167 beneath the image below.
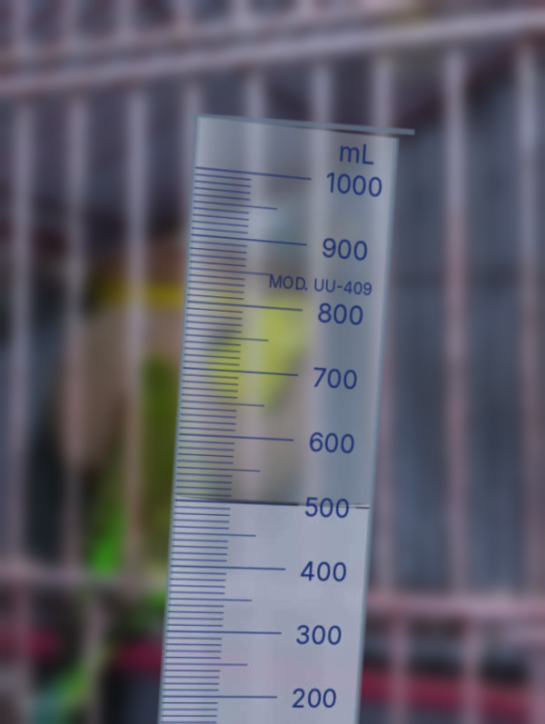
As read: 500
